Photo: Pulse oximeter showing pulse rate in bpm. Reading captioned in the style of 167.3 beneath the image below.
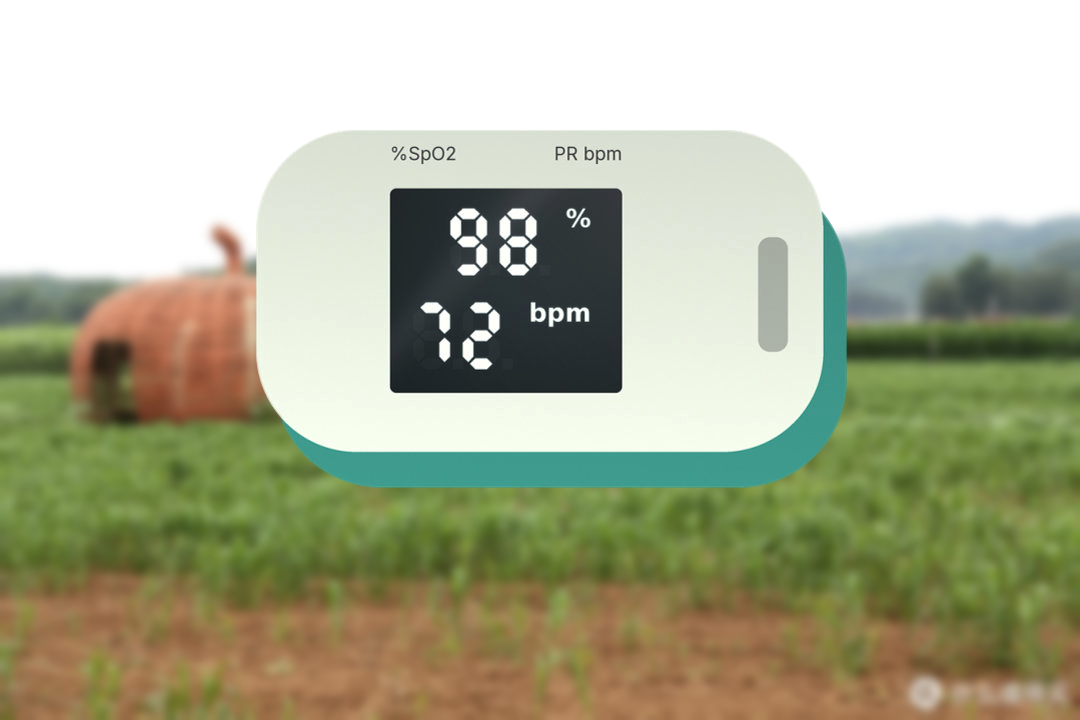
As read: 72
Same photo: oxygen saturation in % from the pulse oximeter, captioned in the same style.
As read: 98
